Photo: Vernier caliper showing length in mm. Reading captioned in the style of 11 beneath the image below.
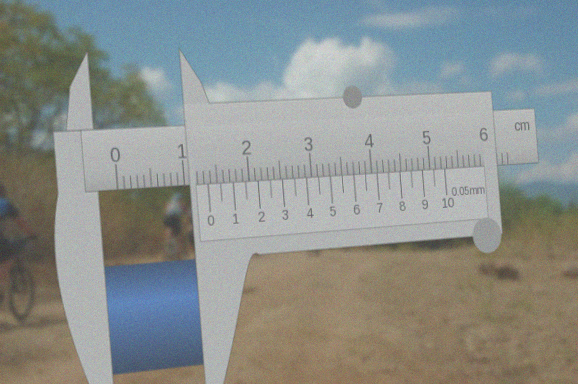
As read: 13.6
